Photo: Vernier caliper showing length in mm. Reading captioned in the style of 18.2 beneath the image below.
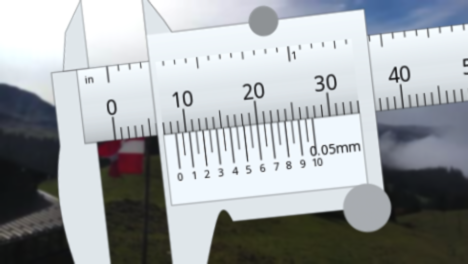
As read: 8.6
